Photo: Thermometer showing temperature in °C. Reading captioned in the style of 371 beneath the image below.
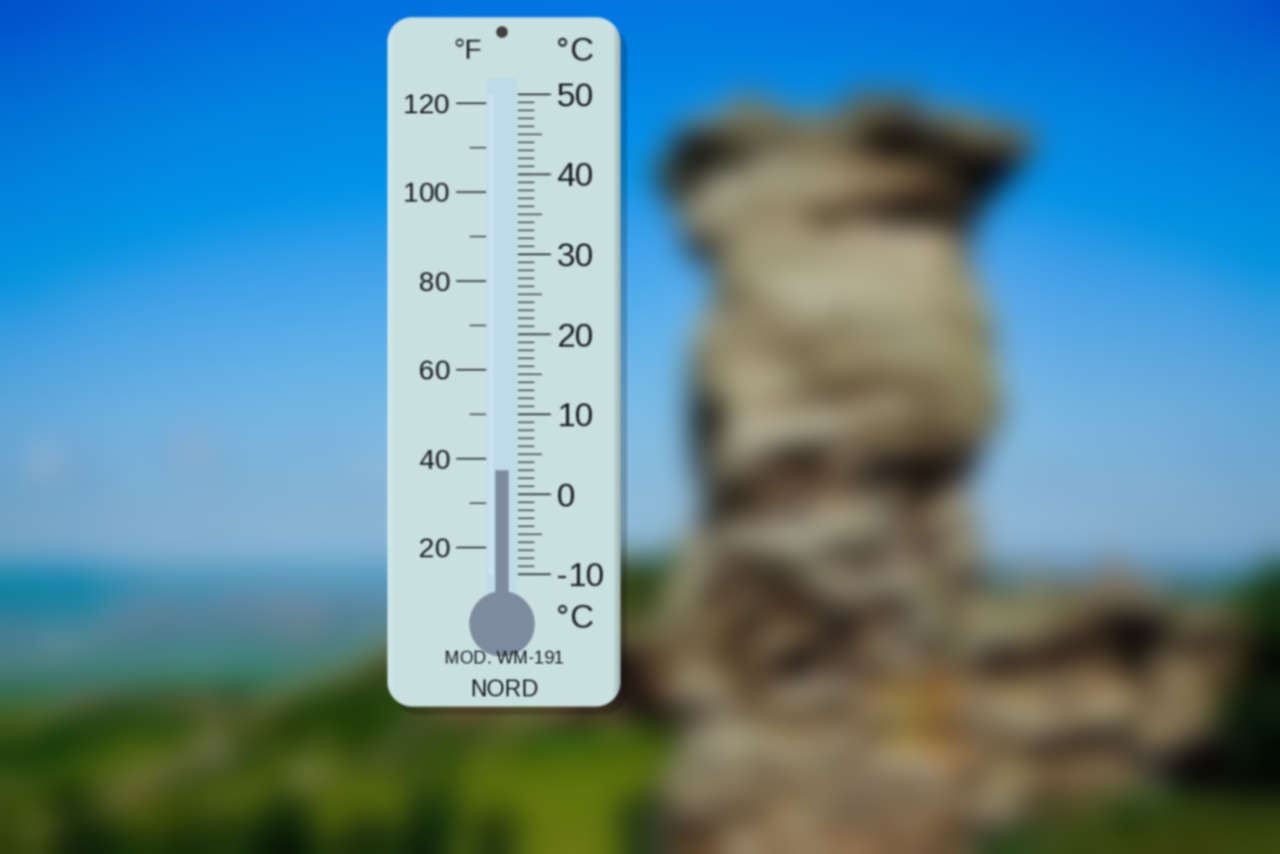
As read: 3
